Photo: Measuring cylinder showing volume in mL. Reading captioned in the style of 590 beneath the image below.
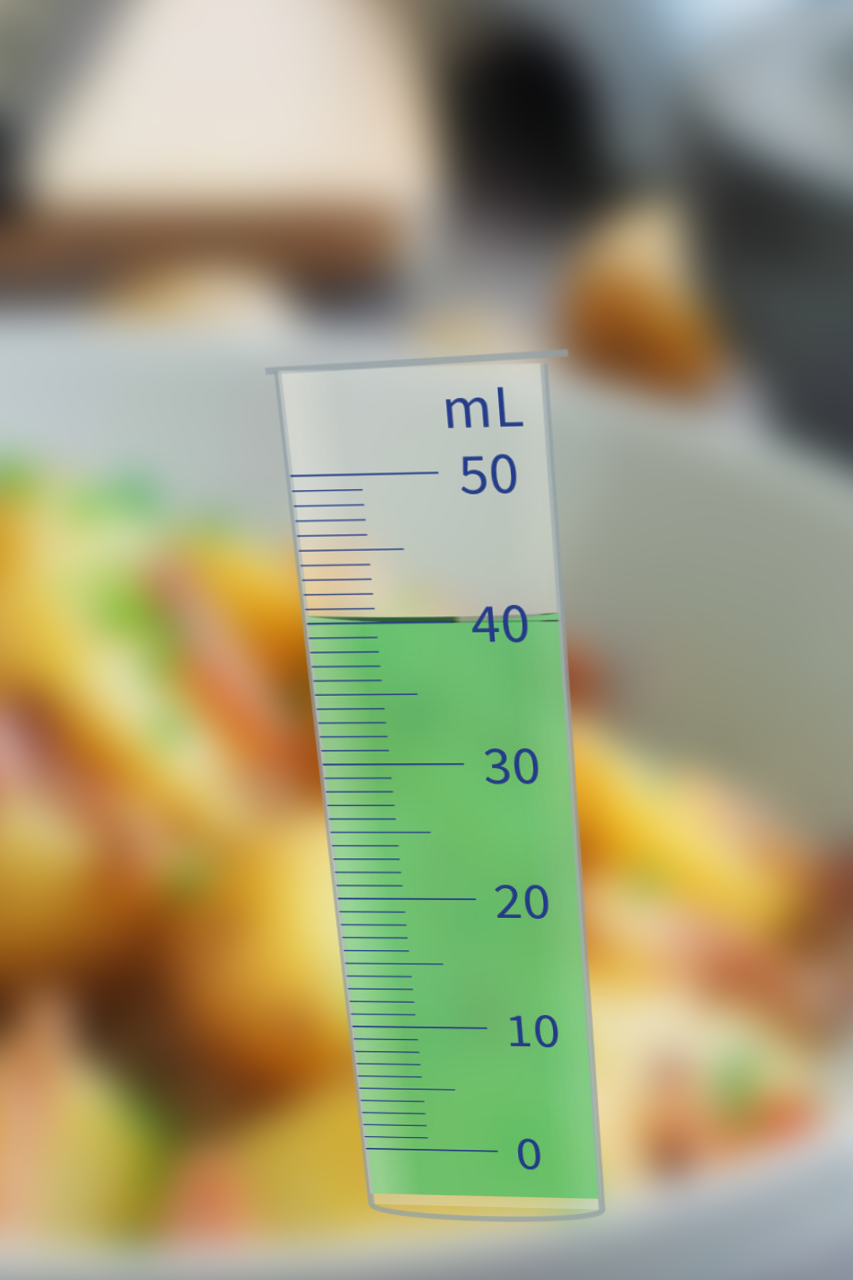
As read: 40
